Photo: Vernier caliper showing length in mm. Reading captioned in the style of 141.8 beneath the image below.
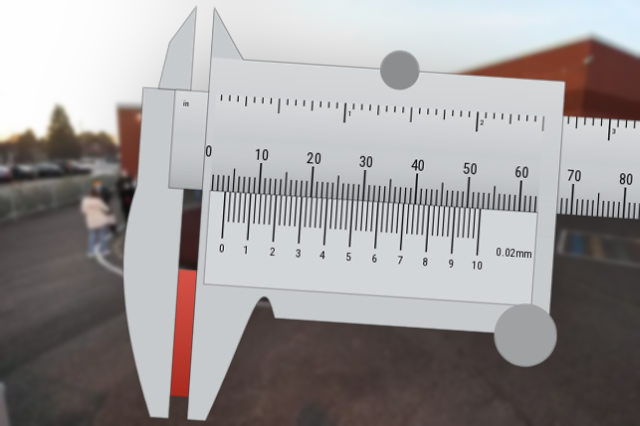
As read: 3.5
